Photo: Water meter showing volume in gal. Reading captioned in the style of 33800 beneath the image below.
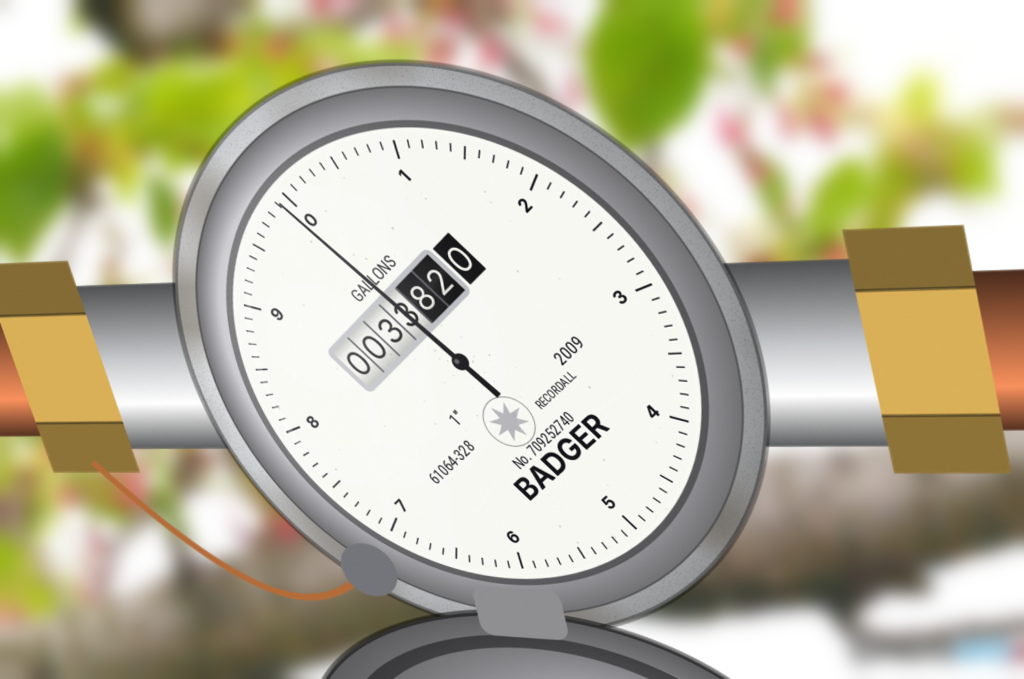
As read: 33819.9
